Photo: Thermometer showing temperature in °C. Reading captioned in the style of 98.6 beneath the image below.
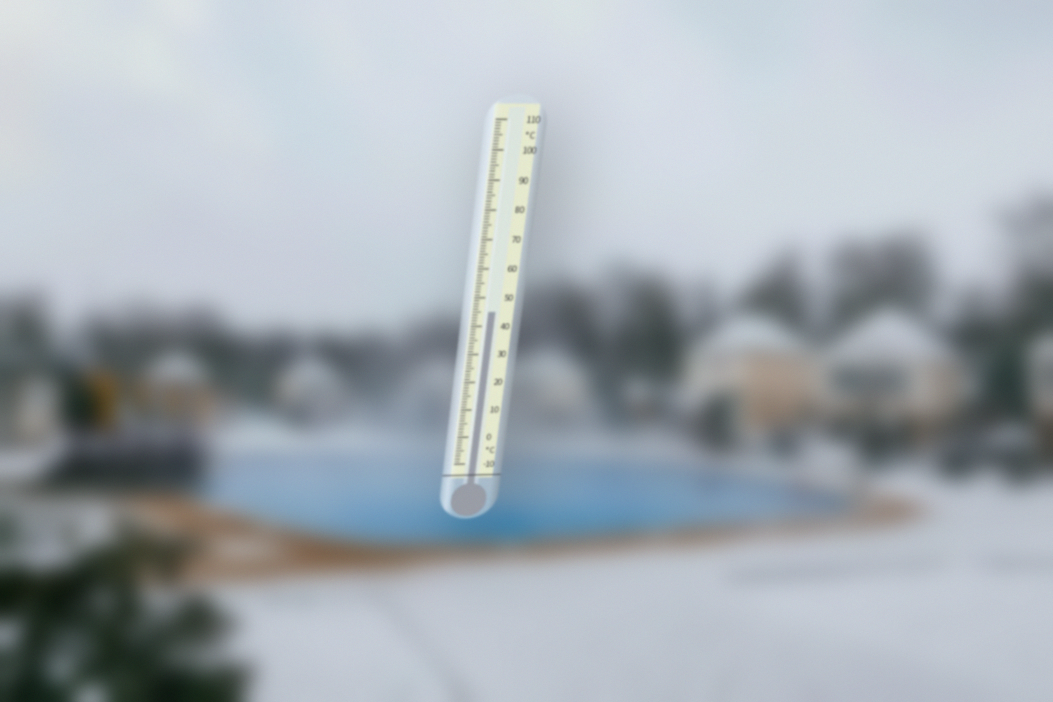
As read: 45
